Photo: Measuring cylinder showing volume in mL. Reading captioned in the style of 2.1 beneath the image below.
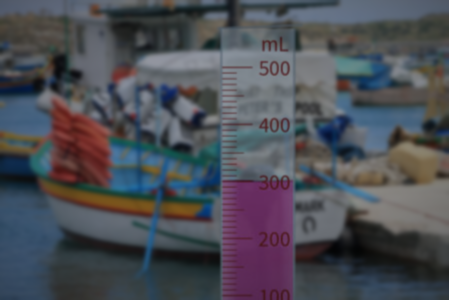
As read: 300
